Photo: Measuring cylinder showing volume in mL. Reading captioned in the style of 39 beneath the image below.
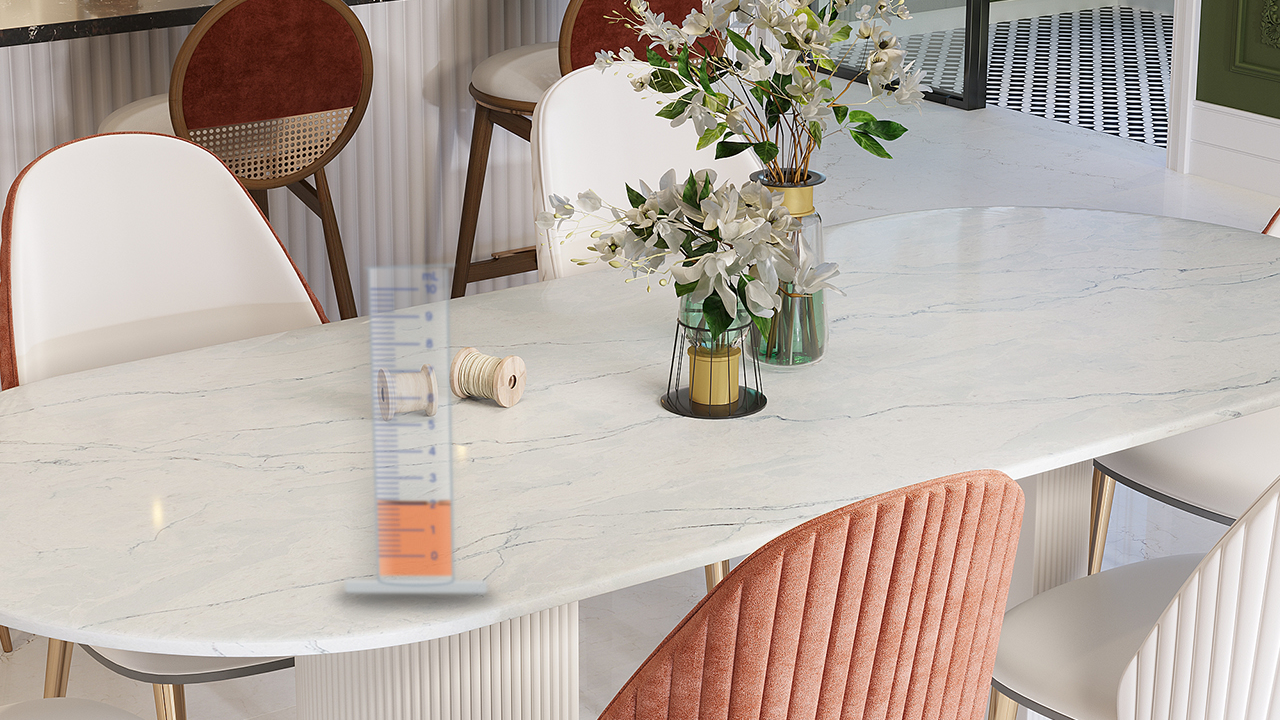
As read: 2
